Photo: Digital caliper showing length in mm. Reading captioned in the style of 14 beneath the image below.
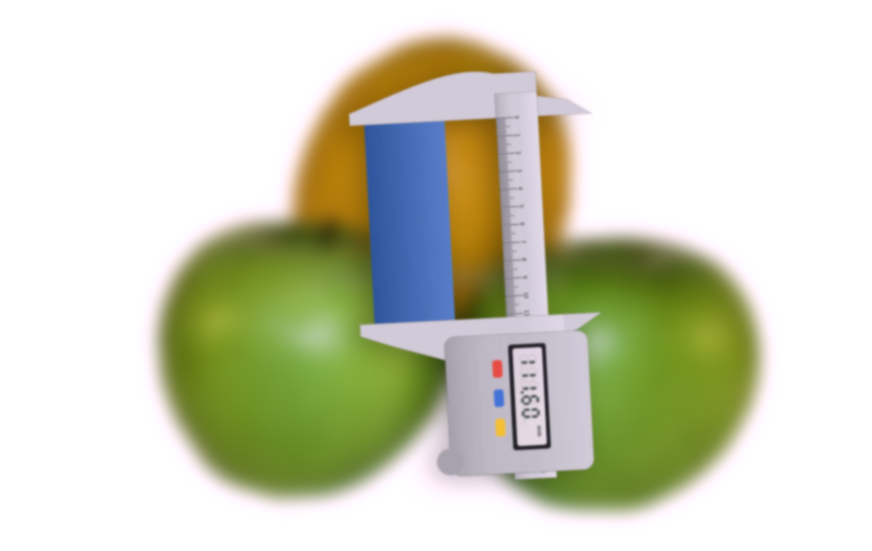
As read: 111.60
